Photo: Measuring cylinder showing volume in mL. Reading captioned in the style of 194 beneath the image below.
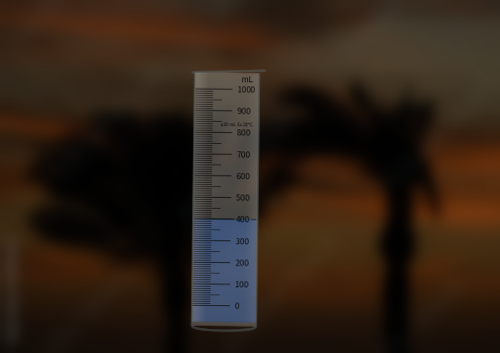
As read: 400
